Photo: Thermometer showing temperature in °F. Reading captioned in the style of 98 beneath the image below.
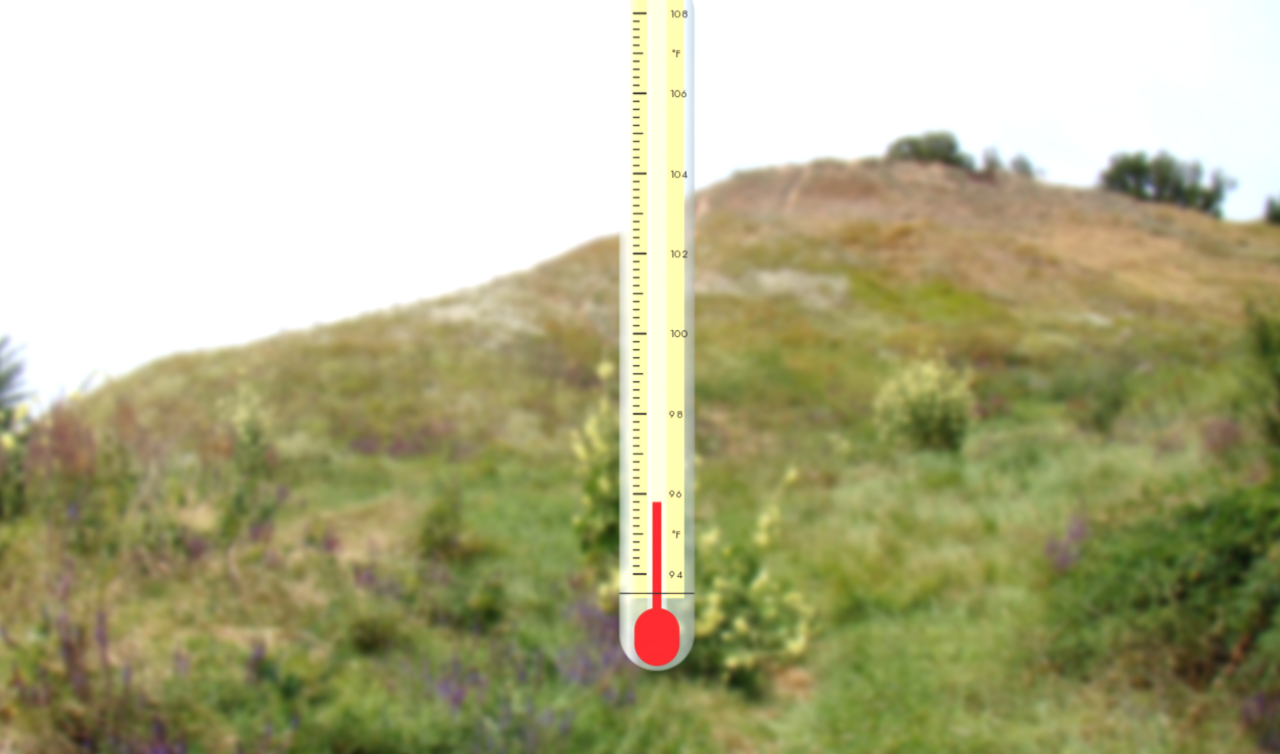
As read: 95.8
